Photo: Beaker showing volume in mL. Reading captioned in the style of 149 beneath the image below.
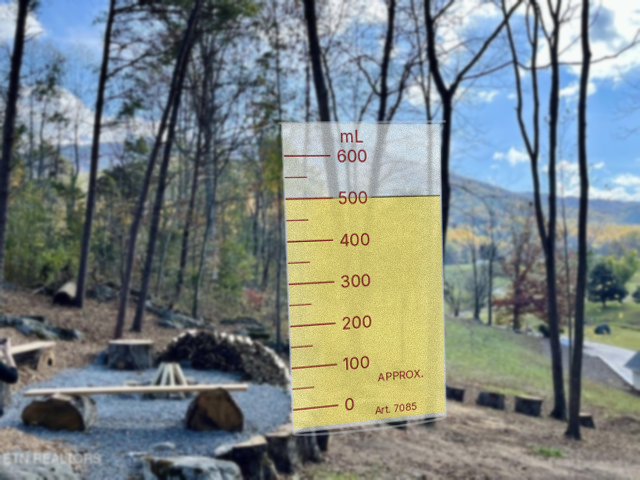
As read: 500
